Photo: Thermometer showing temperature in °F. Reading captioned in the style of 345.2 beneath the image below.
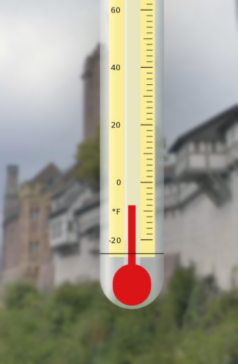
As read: -8
